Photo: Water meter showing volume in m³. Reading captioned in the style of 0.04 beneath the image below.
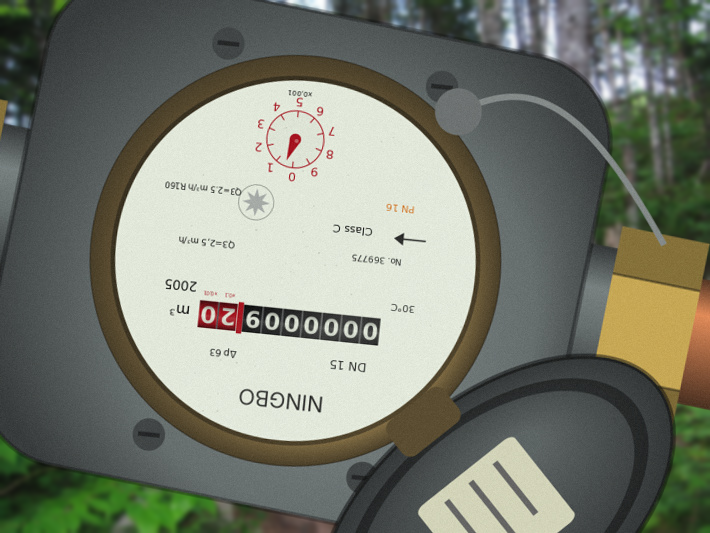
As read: 9.200
